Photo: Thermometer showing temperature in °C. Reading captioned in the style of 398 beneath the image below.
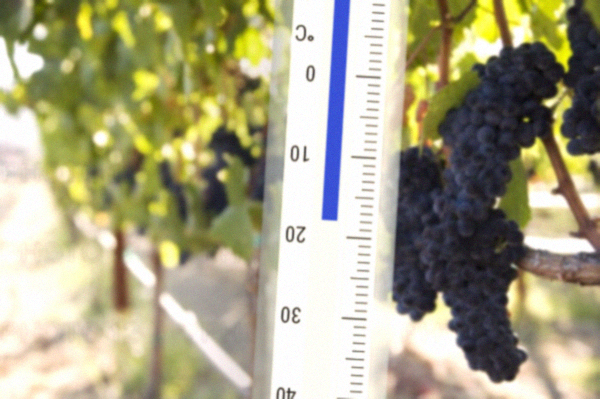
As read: 18
